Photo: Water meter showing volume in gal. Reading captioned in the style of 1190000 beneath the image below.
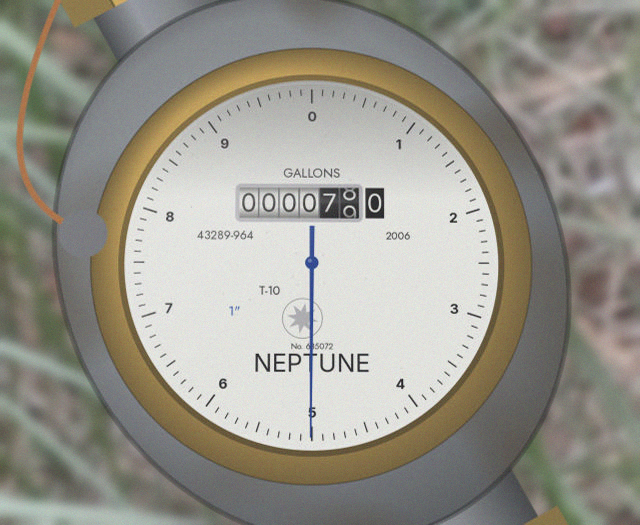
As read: 785.0
